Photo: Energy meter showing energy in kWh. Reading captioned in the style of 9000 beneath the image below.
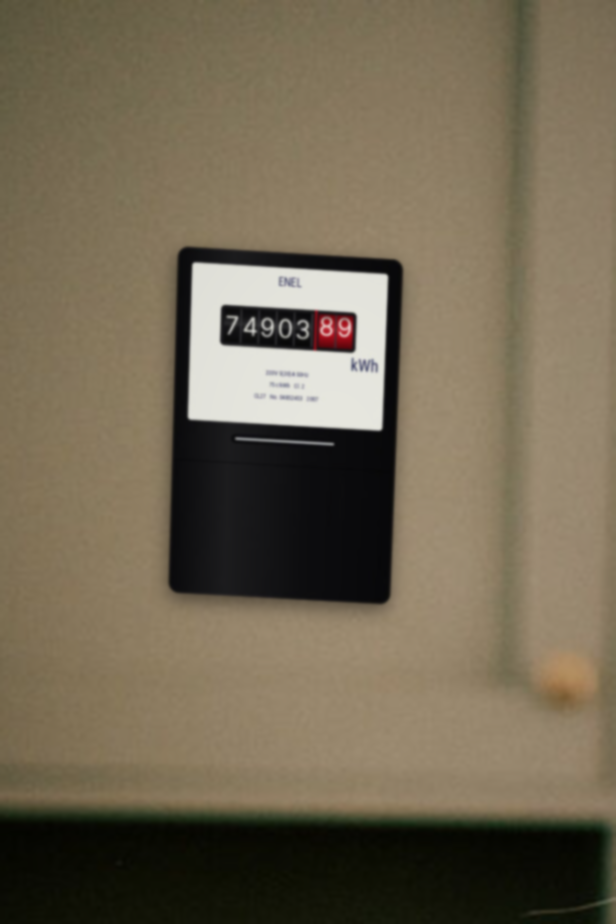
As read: 74903.89
